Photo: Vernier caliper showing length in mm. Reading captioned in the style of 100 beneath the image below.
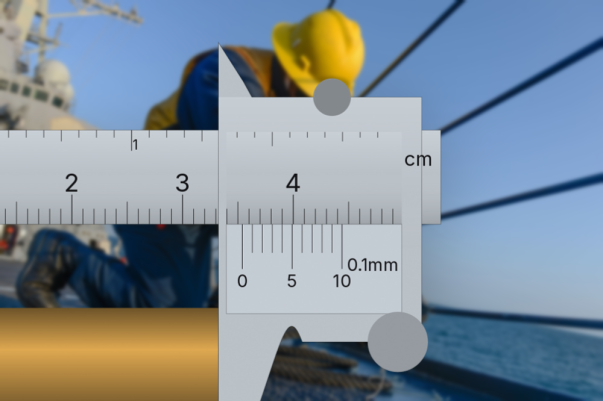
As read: 35.4
